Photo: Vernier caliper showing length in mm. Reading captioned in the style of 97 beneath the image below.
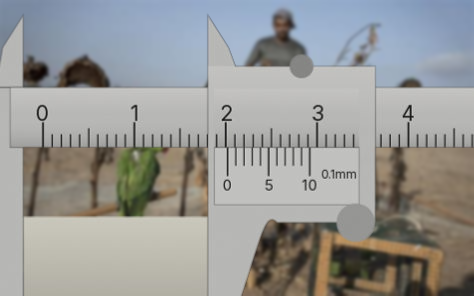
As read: 20.2
